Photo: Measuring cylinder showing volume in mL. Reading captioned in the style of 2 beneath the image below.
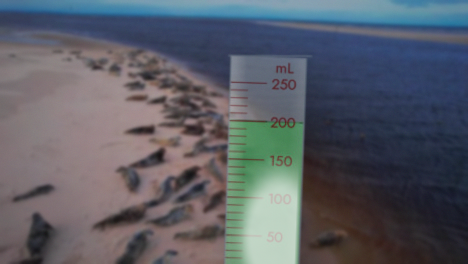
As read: 200
